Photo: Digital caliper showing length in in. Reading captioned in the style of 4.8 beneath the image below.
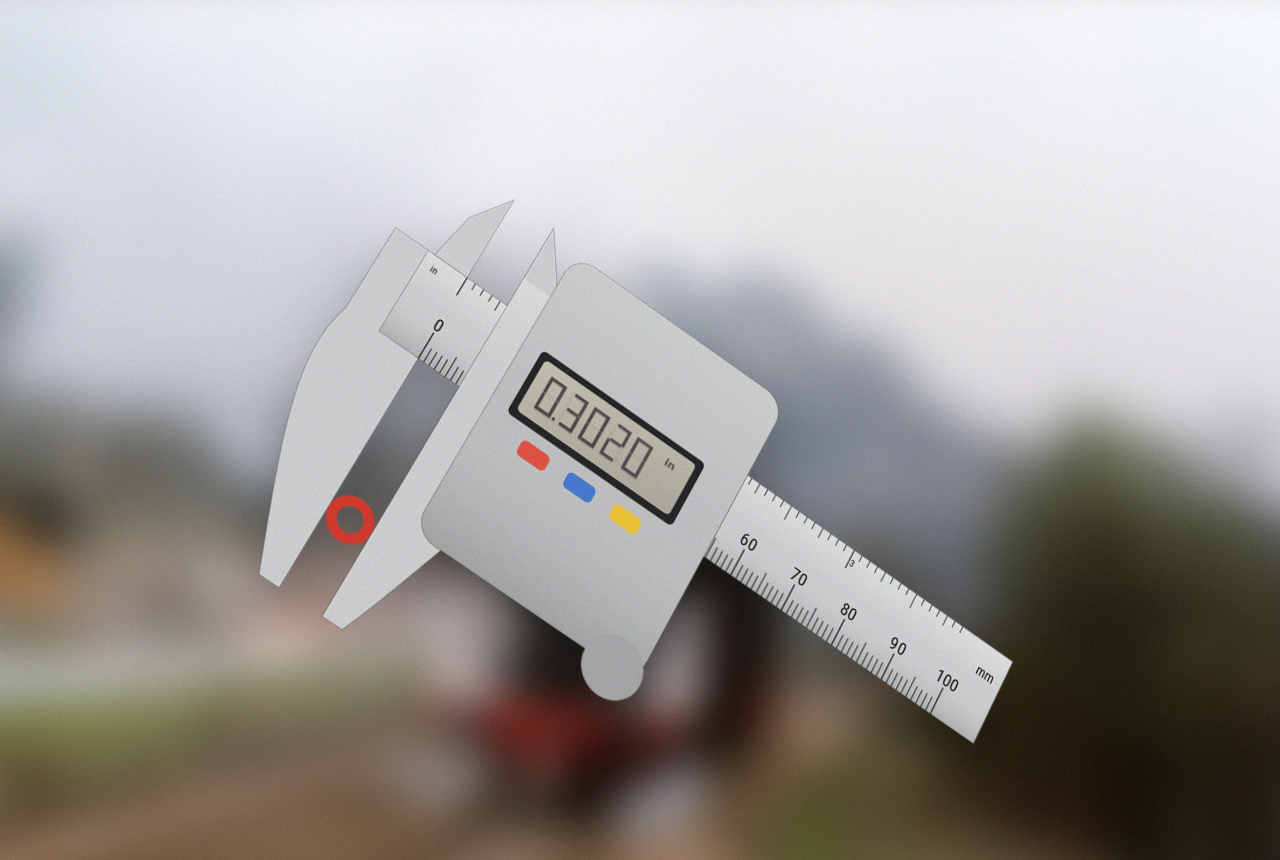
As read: 0.3020
